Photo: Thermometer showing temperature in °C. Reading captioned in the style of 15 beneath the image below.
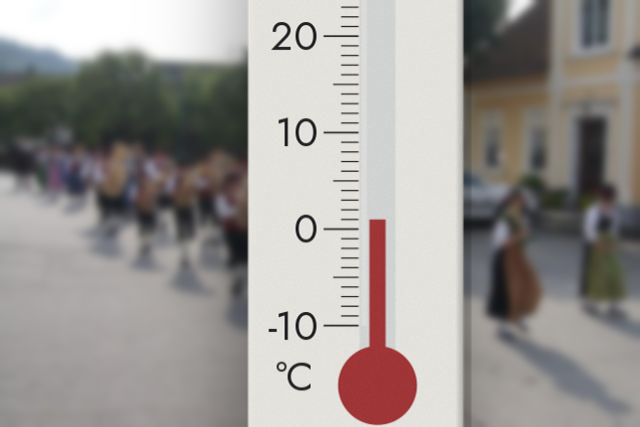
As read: 1
